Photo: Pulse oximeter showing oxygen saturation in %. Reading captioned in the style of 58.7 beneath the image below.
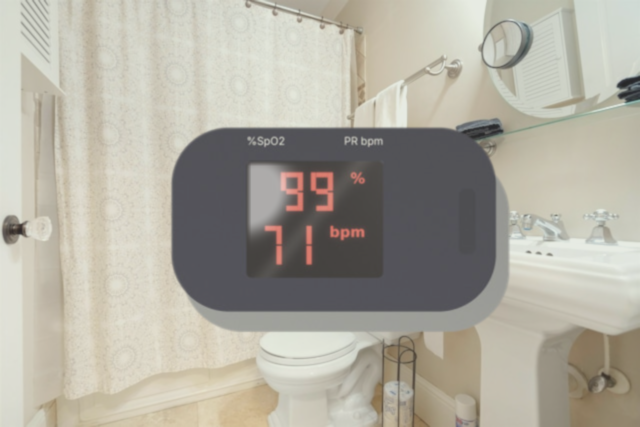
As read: 99
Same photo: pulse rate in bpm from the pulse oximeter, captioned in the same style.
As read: 71
